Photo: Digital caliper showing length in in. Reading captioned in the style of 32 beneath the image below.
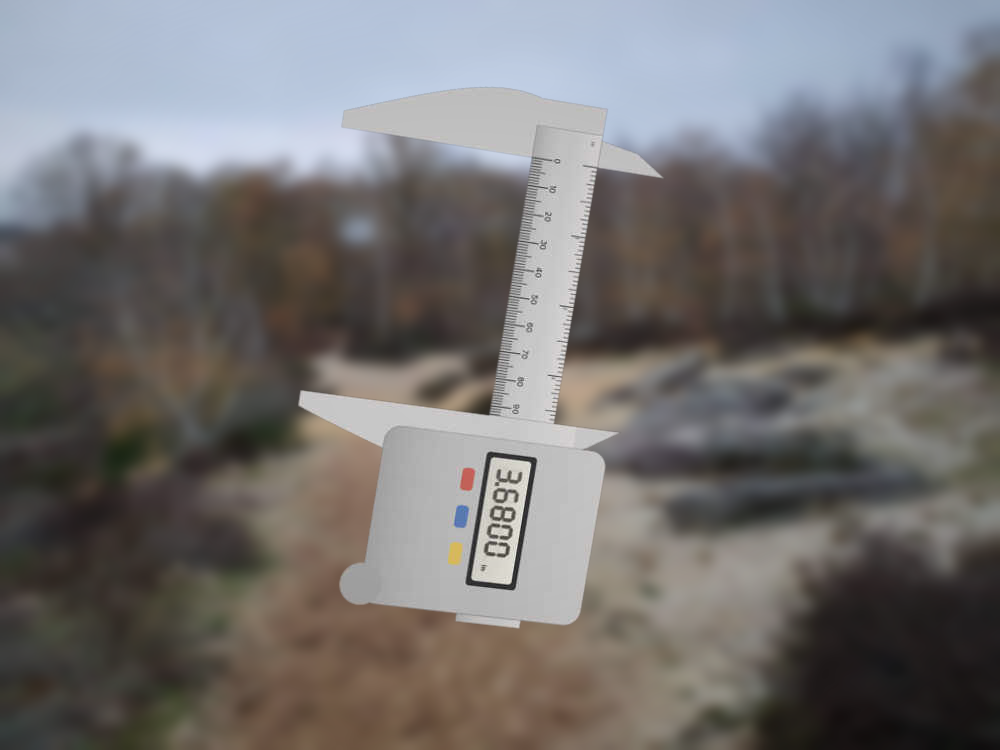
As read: 3.6800
